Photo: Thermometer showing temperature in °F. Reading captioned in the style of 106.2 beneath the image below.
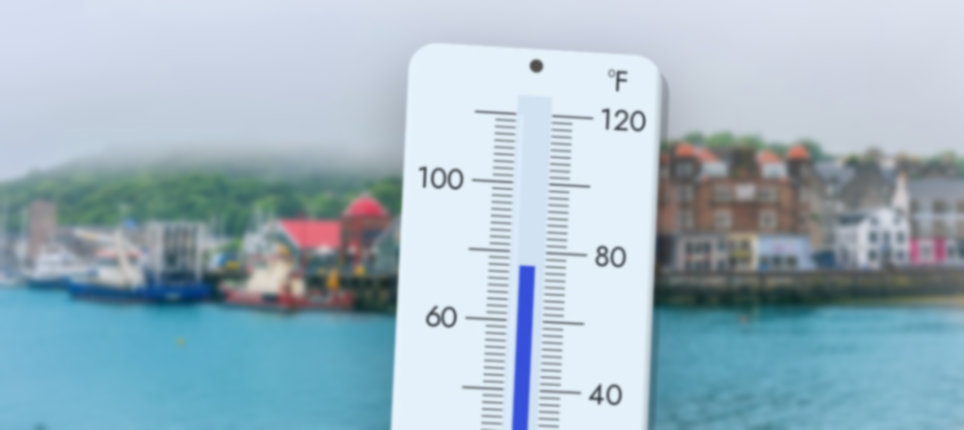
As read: 76
